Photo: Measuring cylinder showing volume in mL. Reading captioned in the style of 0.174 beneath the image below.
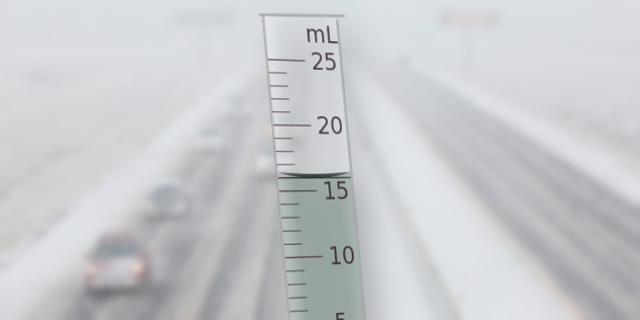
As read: 16
